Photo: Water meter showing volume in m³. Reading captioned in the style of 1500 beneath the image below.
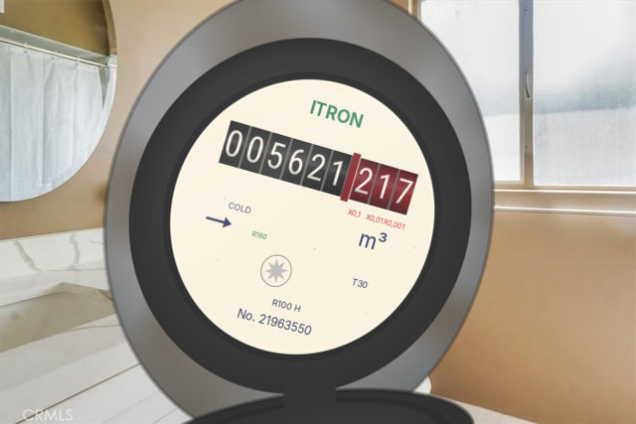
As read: 5621.217
